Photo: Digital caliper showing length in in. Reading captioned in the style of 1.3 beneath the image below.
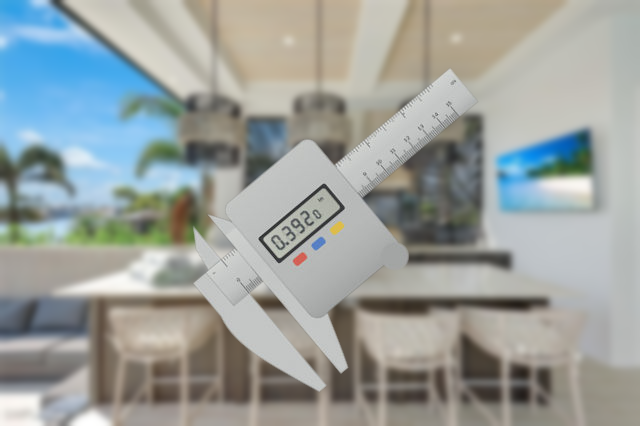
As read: 0.3920
